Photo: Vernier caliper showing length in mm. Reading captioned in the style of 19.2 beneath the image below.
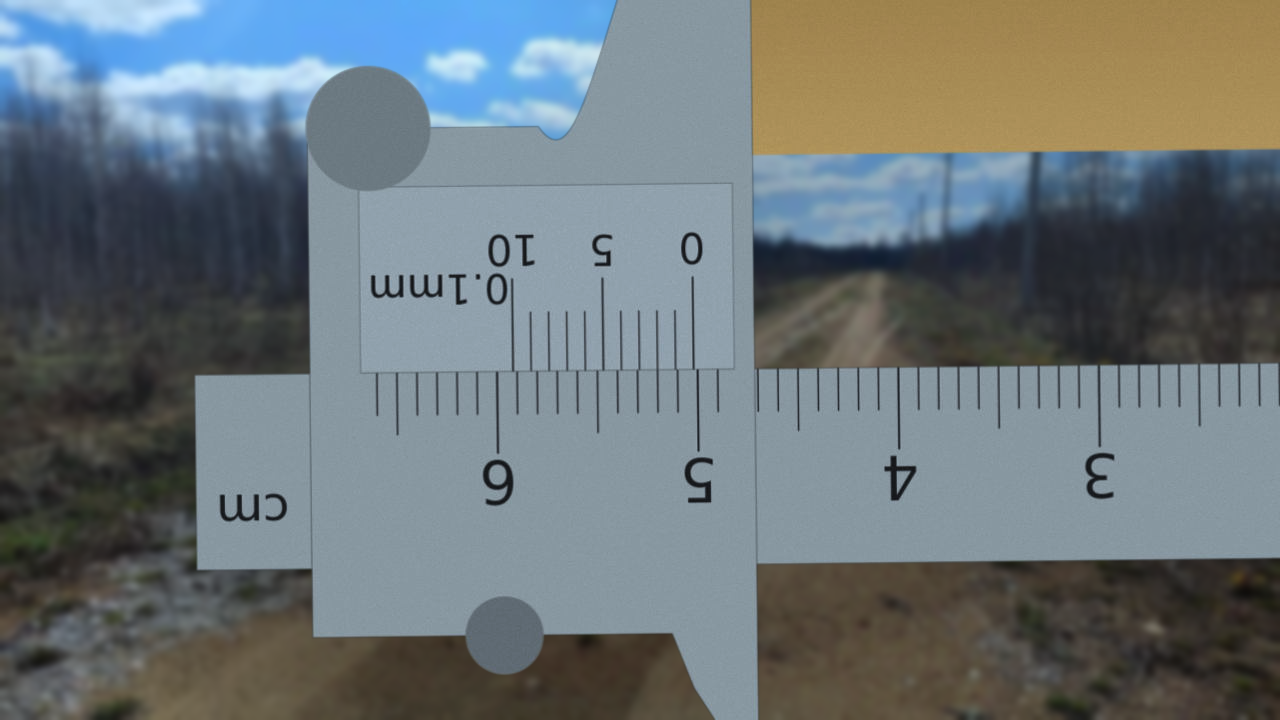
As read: 50.2
